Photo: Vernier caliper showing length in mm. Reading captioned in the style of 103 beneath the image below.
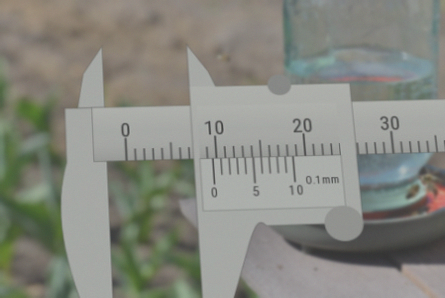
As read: 9.6
